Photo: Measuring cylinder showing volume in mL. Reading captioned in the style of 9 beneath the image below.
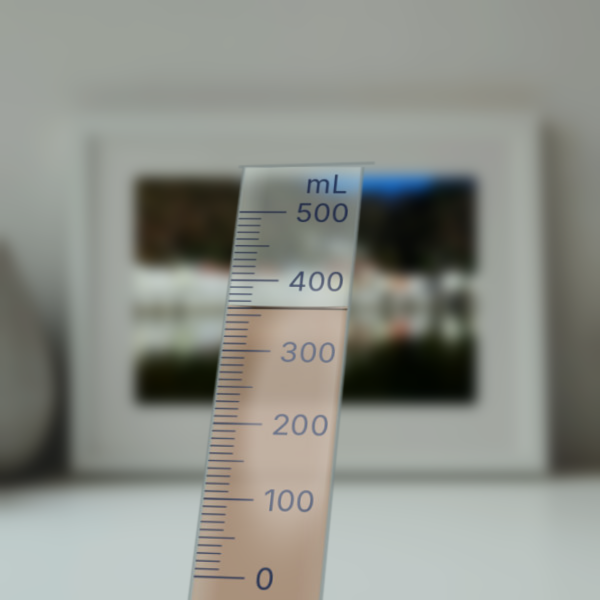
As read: 360
